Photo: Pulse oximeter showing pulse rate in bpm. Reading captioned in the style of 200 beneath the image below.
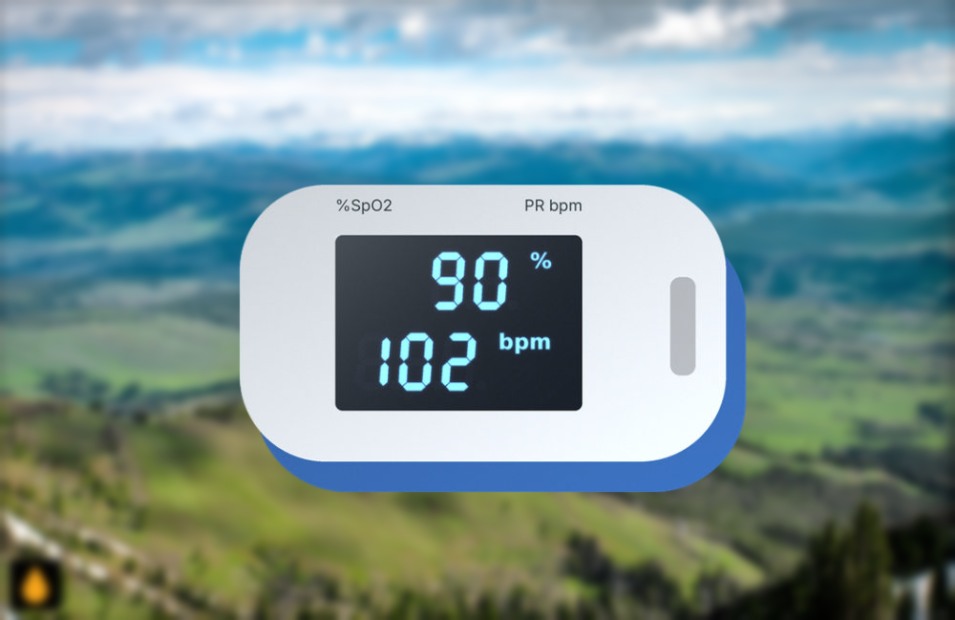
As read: 102
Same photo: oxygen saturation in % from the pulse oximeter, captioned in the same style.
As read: 90
